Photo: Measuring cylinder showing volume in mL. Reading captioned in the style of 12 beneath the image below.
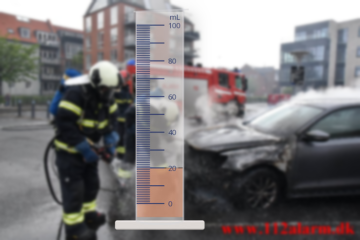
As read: 20
